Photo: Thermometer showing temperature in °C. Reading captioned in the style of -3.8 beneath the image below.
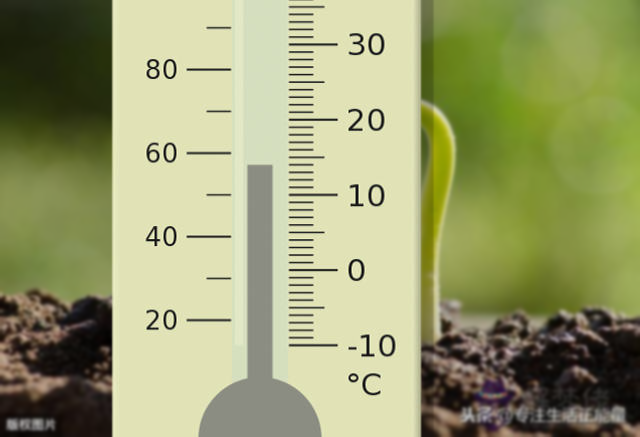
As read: 14
